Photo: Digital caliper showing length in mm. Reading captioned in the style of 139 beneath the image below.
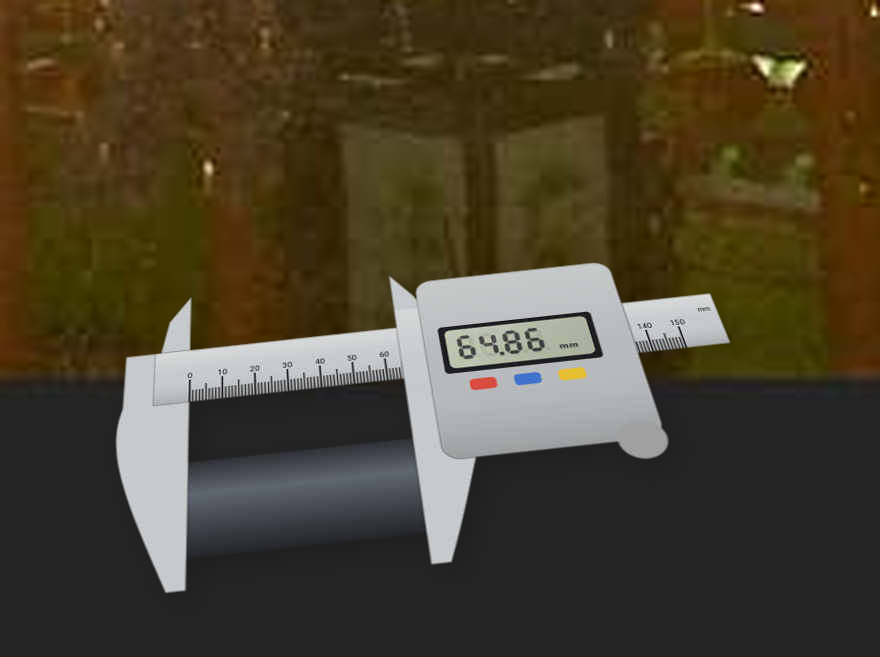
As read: 64.86
